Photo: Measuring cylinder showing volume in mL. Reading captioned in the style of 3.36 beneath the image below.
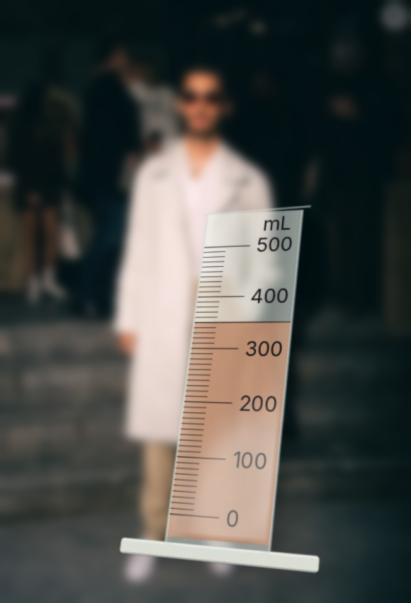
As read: 350
